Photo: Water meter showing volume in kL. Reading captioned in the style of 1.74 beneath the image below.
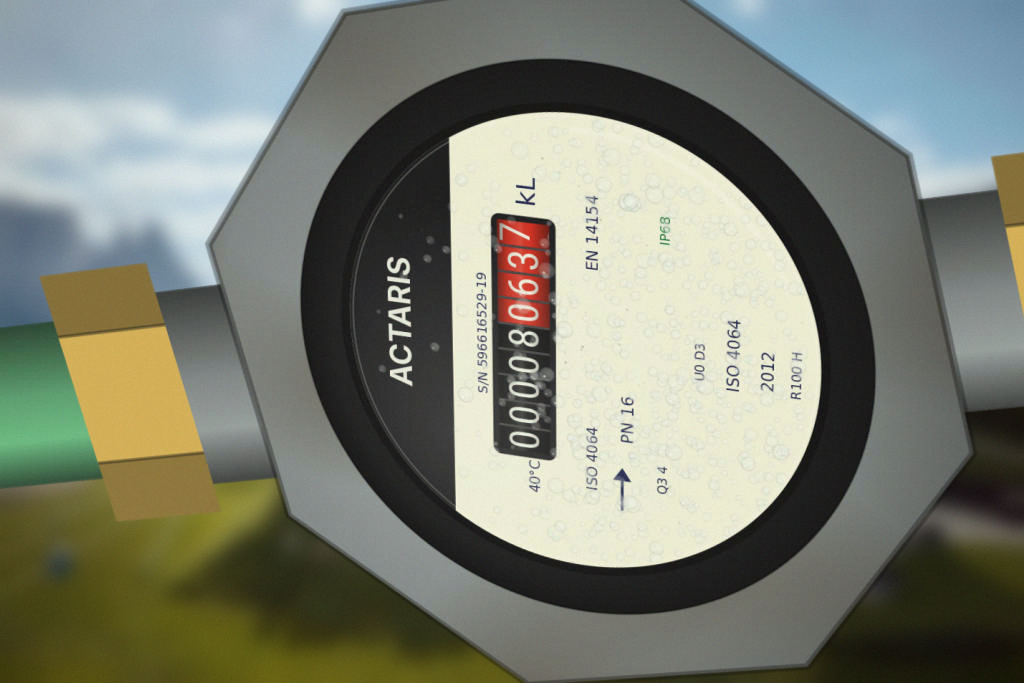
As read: 8.0637
